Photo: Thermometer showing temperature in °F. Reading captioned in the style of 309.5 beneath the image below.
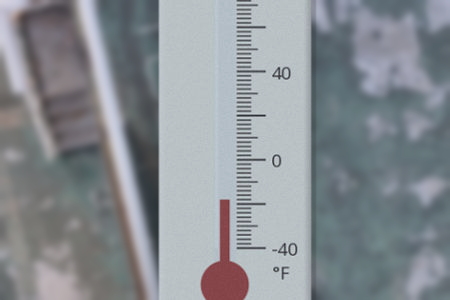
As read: -18
